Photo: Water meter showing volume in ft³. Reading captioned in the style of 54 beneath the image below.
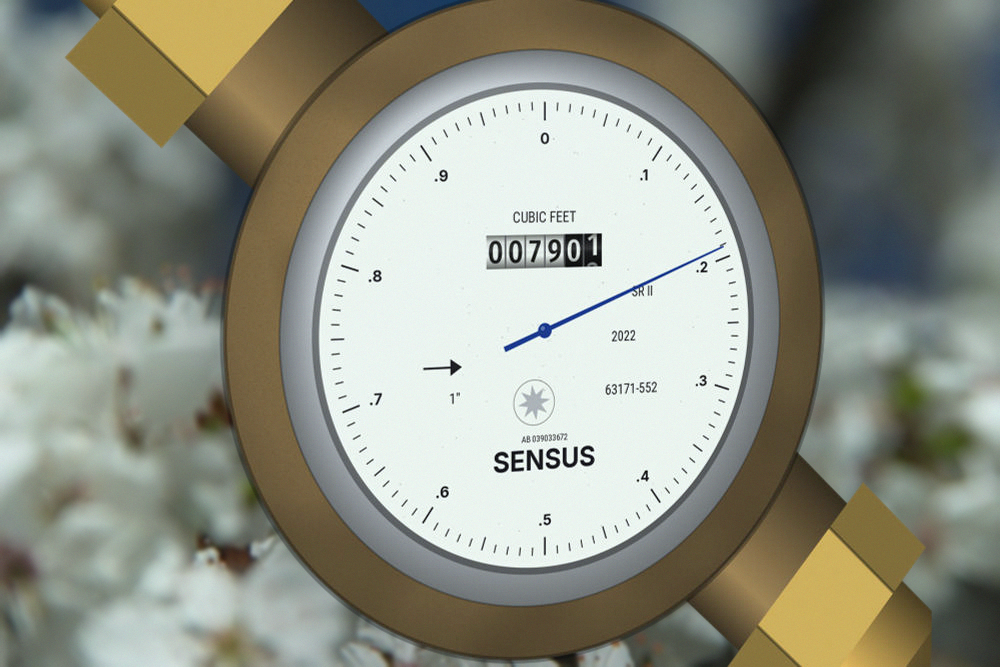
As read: 7901.19
